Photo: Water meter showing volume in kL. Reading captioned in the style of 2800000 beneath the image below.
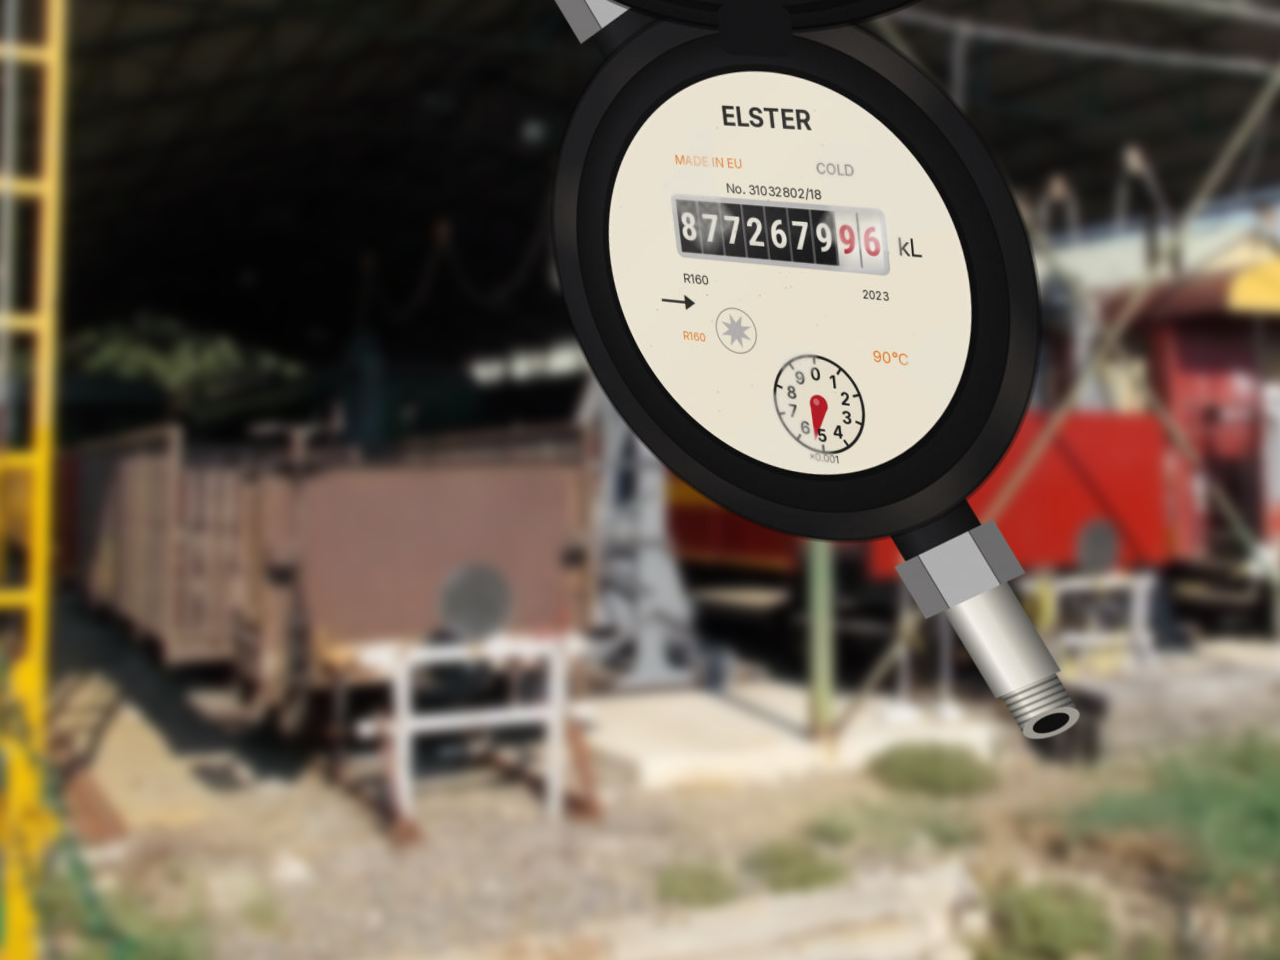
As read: 8772679.965
